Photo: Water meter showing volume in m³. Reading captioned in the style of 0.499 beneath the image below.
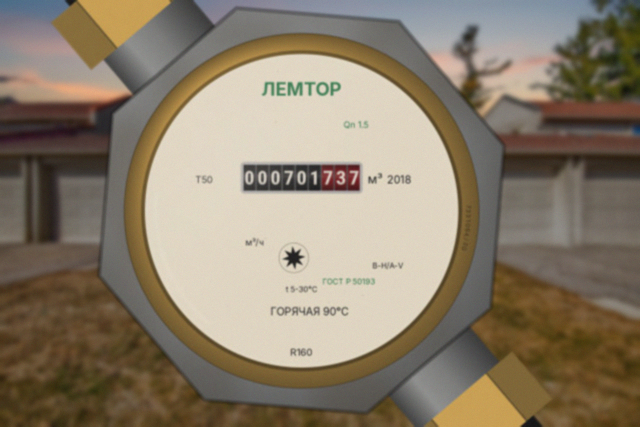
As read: 701.737
